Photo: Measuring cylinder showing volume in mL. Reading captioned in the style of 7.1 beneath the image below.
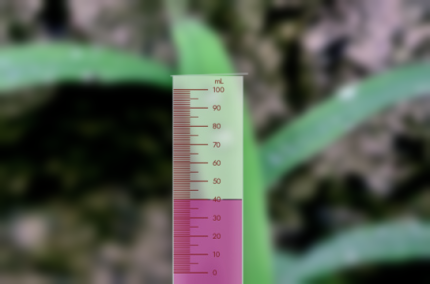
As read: 40
